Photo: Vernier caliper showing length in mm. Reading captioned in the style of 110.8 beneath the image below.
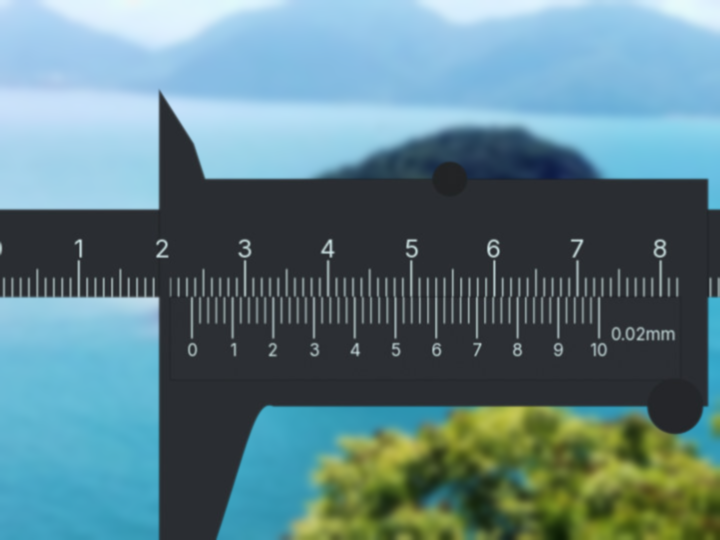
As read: 23.6
